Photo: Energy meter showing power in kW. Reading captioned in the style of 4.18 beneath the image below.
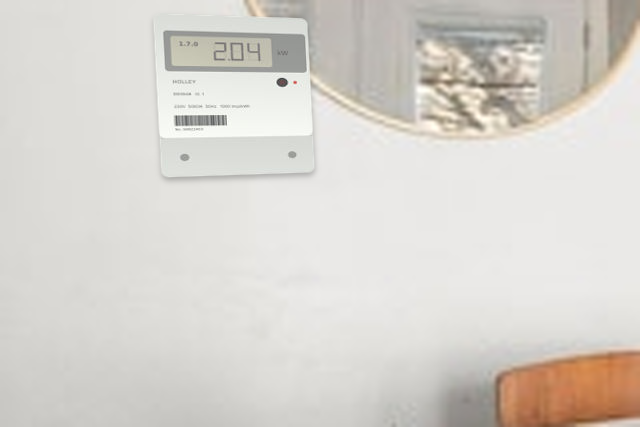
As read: 2.04
